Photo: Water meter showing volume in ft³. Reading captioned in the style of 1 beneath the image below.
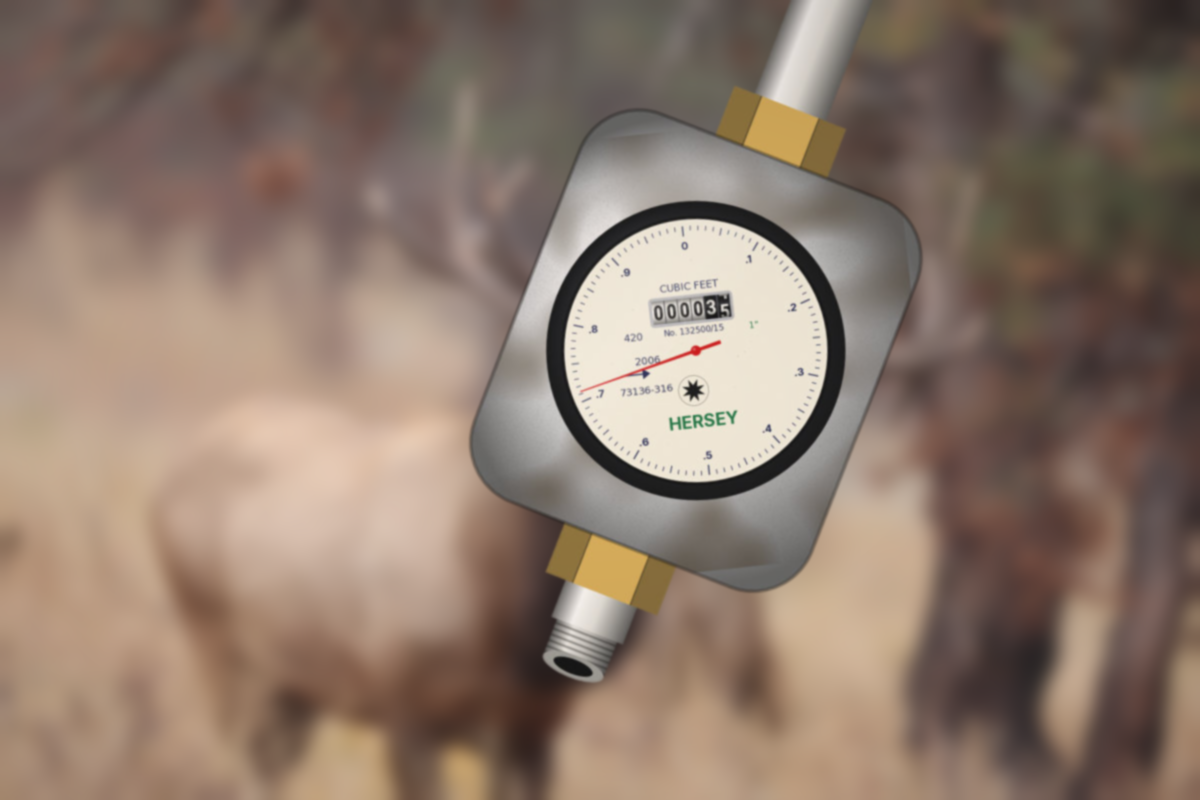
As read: 34.71
